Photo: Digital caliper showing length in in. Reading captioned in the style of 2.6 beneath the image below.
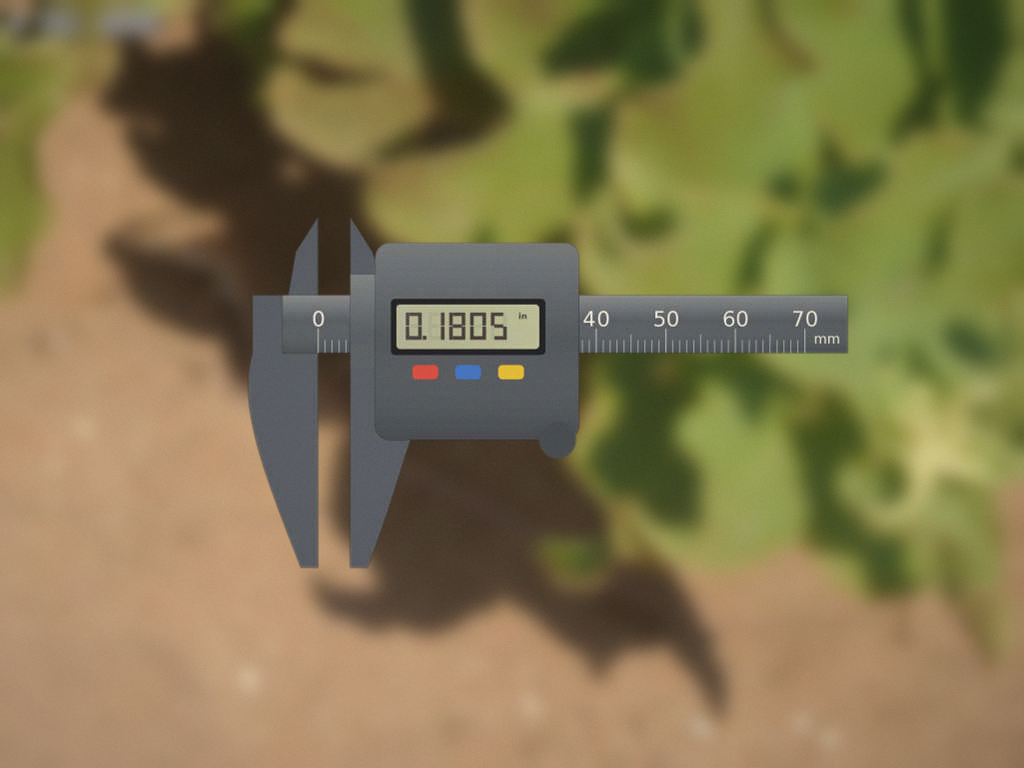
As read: 0.1805
